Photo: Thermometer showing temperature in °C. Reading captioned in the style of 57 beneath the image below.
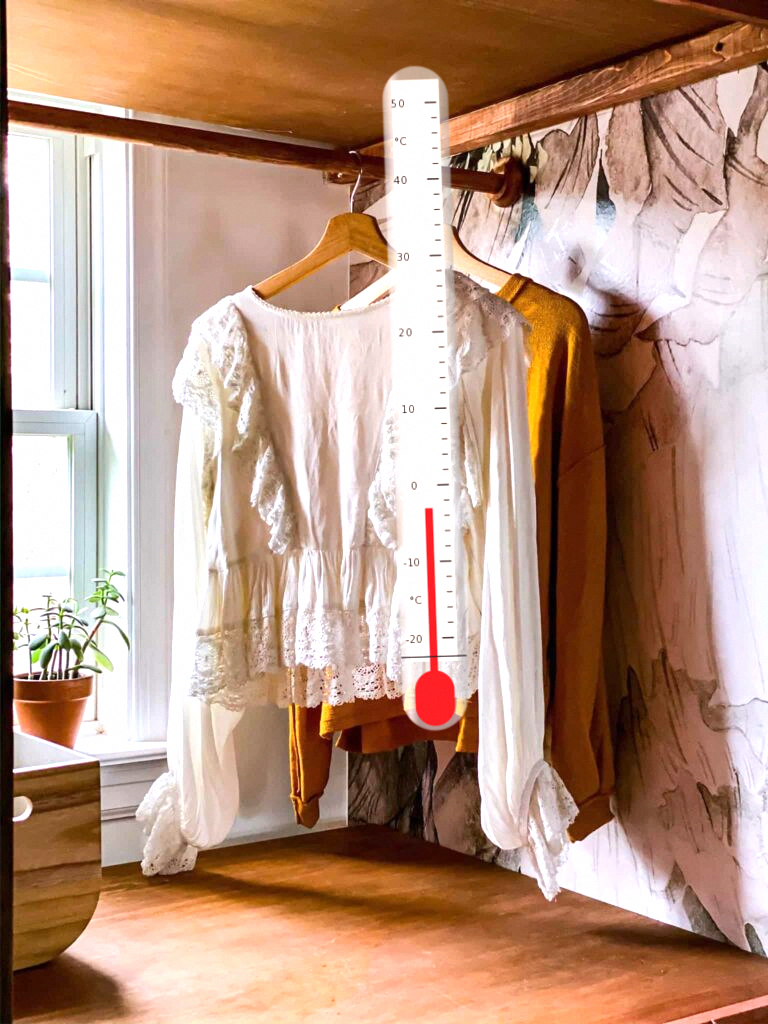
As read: -3
